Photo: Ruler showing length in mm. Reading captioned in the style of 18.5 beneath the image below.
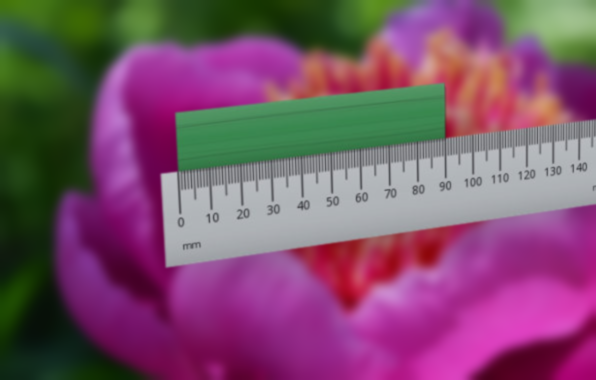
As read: 90
